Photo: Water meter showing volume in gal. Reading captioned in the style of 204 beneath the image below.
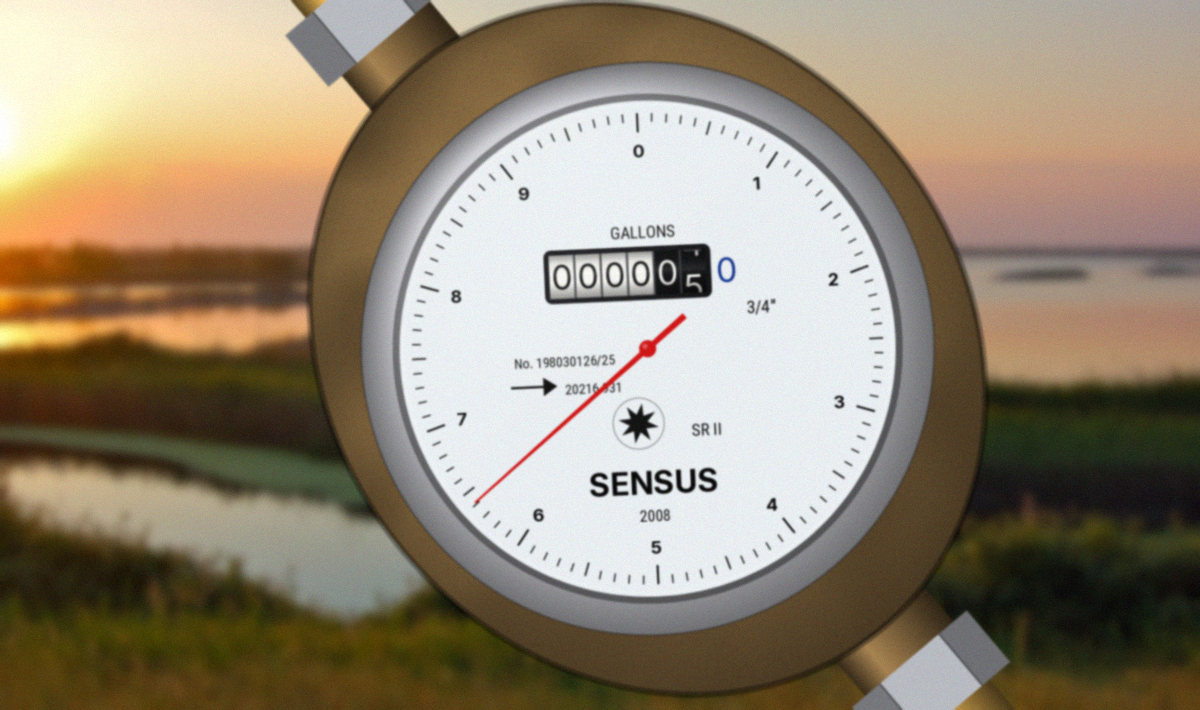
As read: 46.4
